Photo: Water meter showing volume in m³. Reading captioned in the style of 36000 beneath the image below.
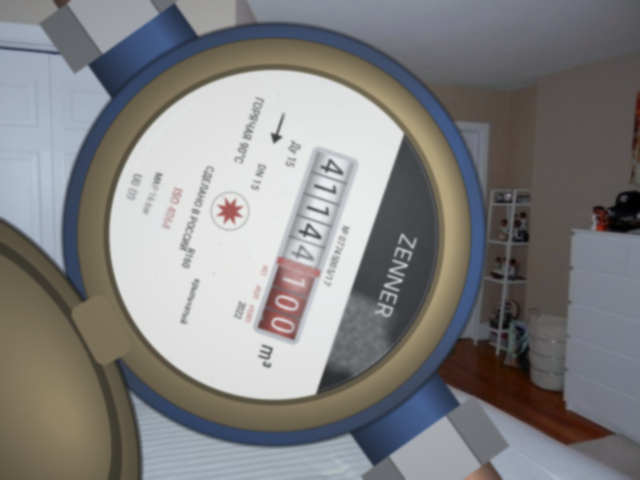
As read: 41144.100
